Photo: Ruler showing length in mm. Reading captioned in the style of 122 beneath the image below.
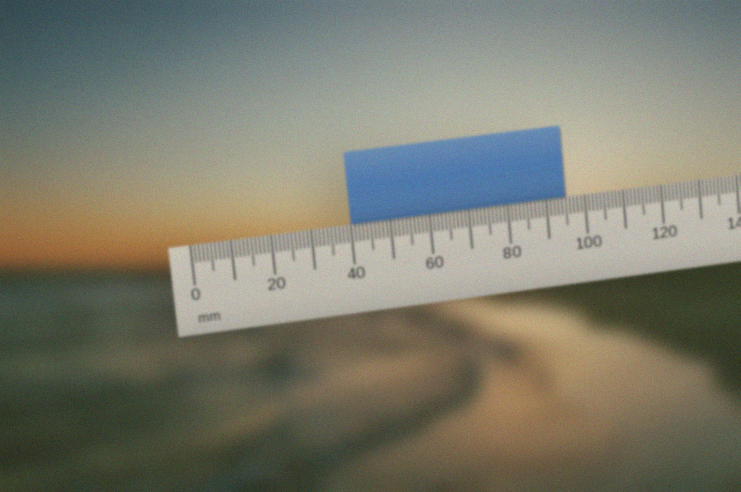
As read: 55
